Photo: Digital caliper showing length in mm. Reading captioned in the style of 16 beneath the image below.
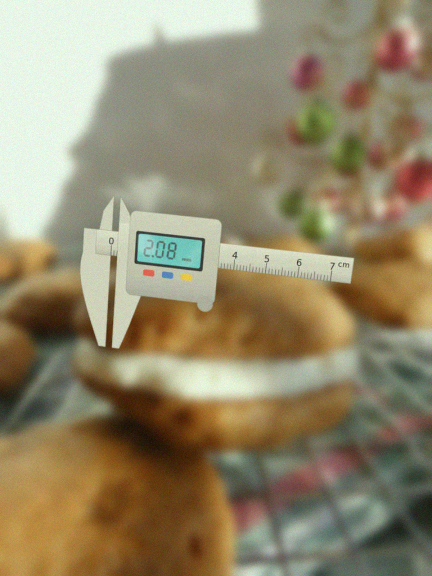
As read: 2.08
